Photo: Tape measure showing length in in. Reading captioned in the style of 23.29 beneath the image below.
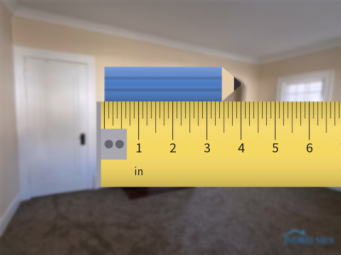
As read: 4
